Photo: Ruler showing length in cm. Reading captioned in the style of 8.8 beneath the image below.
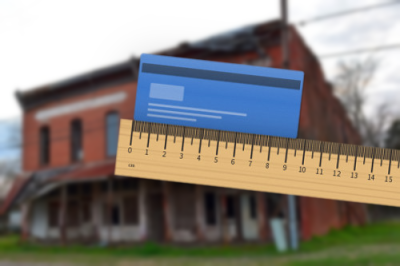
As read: 9.5
